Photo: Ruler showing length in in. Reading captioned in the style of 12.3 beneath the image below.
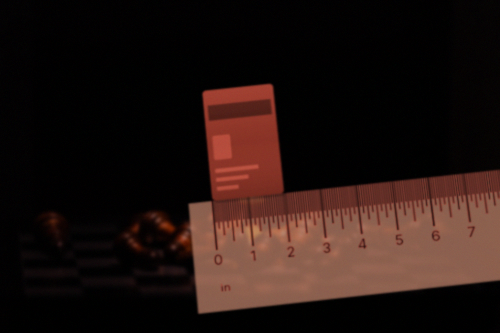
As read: 2
